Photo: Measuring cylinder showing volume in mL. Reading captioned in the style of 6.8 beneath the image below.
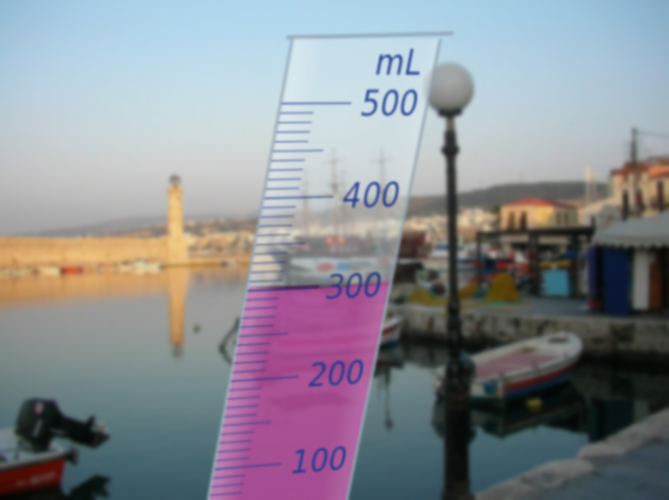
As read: 300
